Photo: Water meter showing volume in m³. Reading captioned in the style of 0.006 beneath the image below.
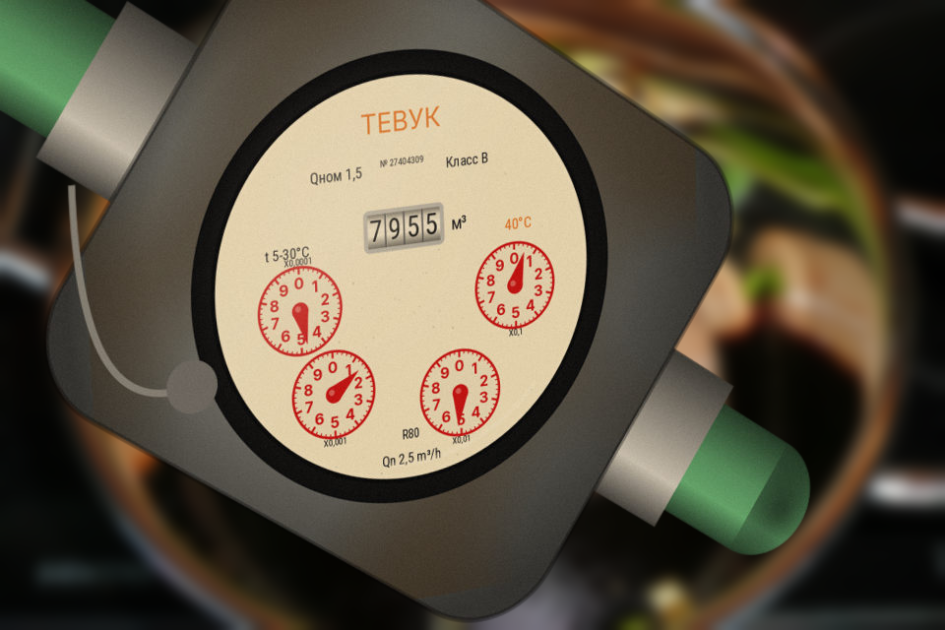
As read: 7955.0514
